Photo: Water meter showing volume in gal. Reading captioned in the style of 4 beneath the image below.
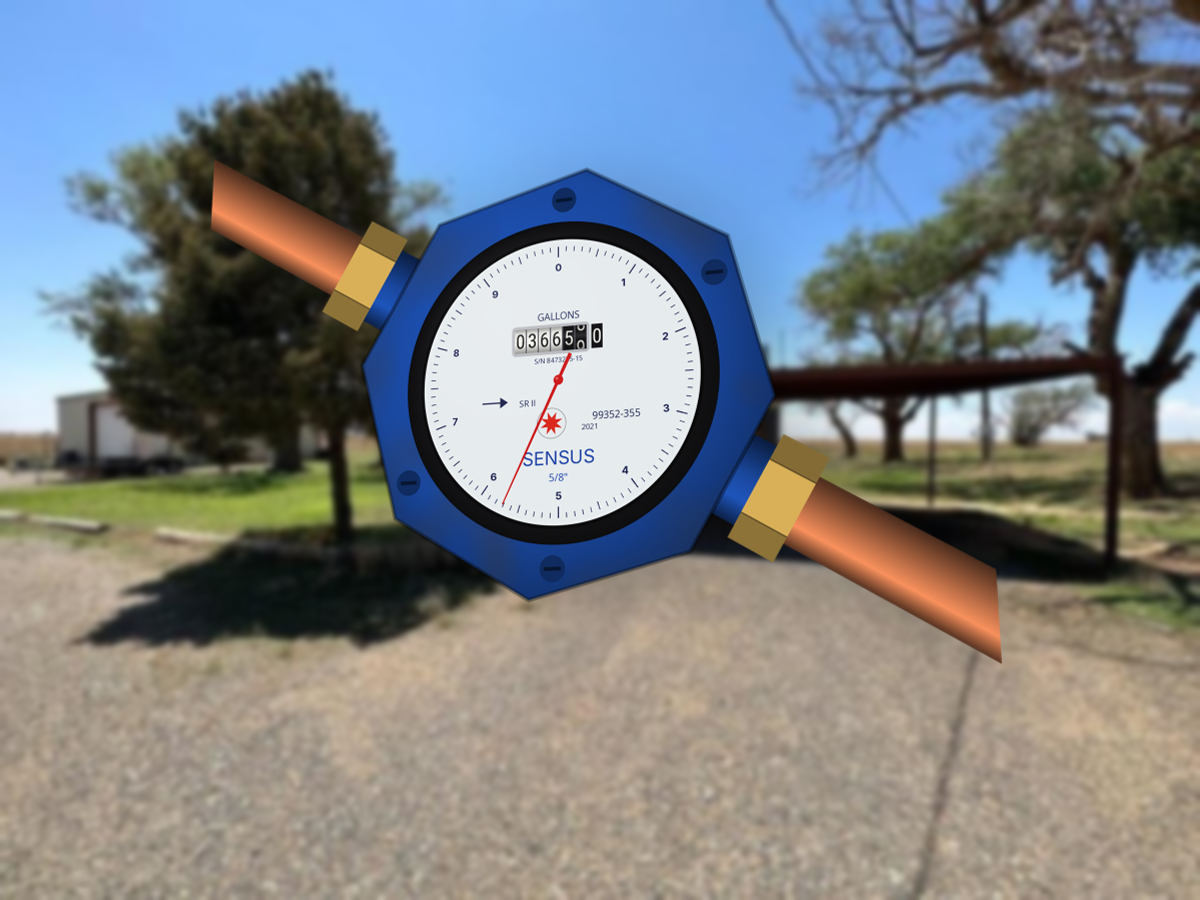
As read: 366585.7
